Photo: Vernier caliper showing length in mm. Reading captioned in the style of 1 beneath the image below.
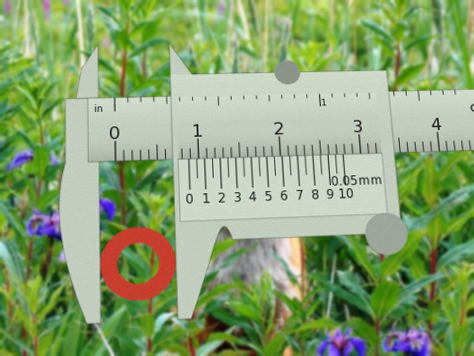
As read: 8.8
